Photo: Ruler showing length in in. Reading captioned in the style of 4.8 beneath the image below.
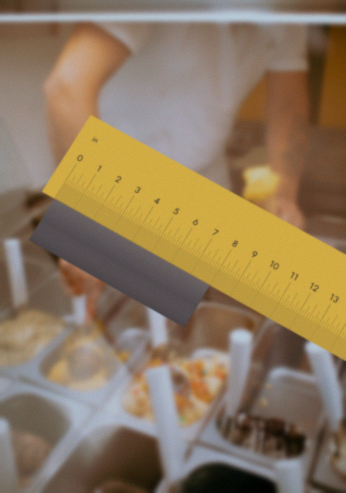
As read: 8
